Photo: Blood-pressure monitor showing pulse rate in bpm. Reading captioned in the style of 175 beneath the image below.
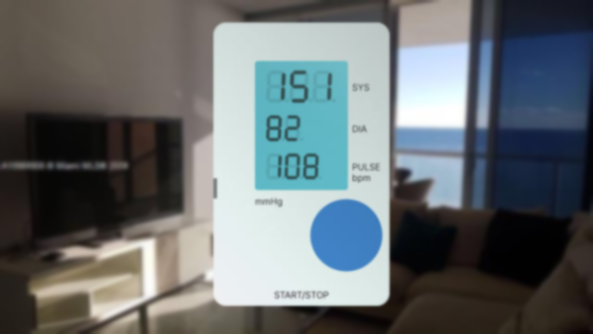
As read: 108
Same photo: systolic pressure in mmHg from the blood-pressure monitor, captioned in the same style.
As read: 151
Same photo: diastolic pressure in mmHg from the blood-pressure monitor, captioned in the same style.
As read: 82
